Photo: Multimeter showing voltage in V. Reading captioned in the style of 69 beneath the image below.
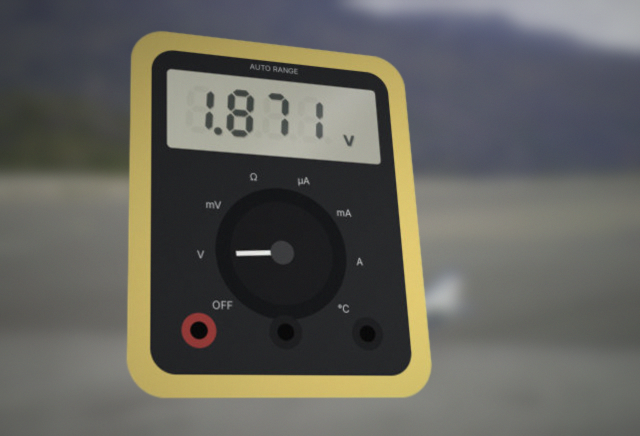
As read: 1.871
